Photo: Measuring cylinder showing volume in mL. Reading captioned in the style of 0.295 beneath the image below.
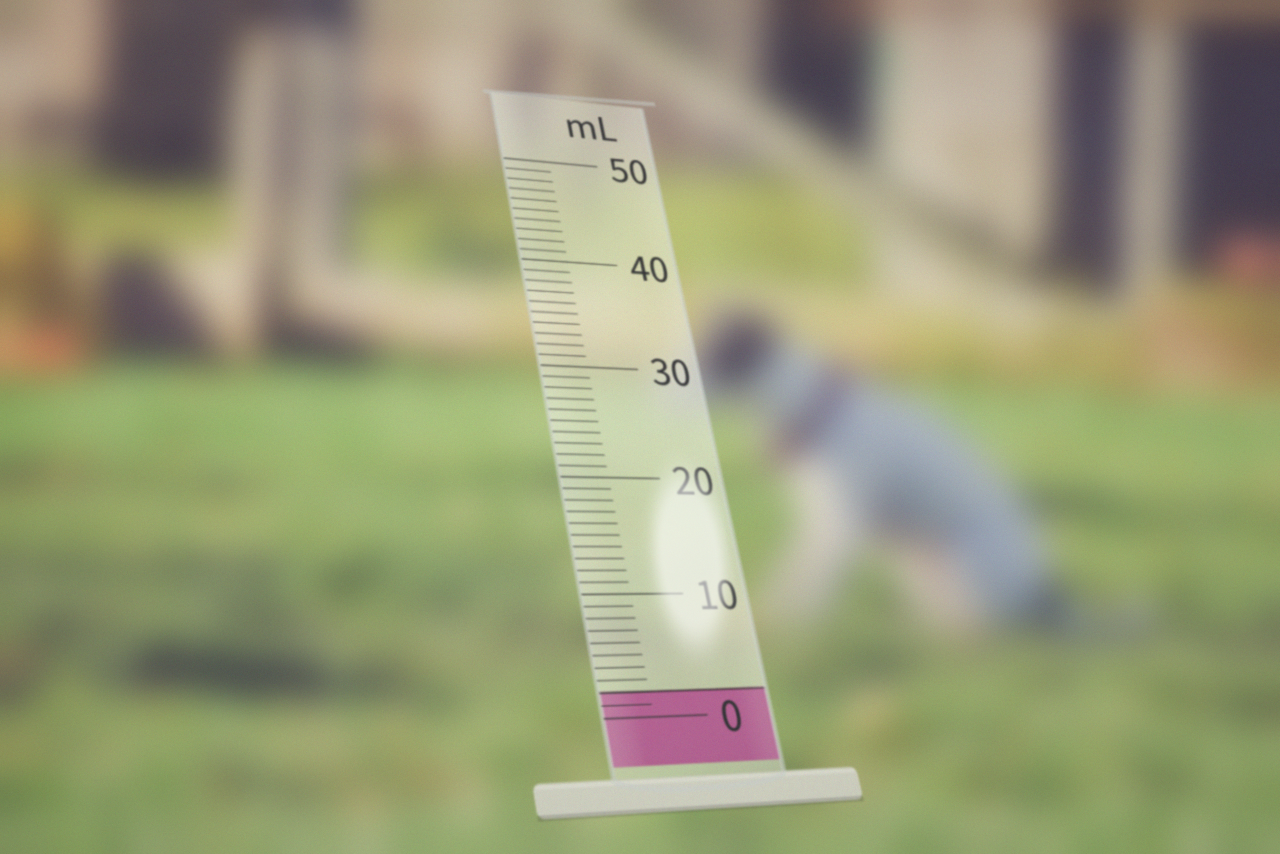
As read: 2
